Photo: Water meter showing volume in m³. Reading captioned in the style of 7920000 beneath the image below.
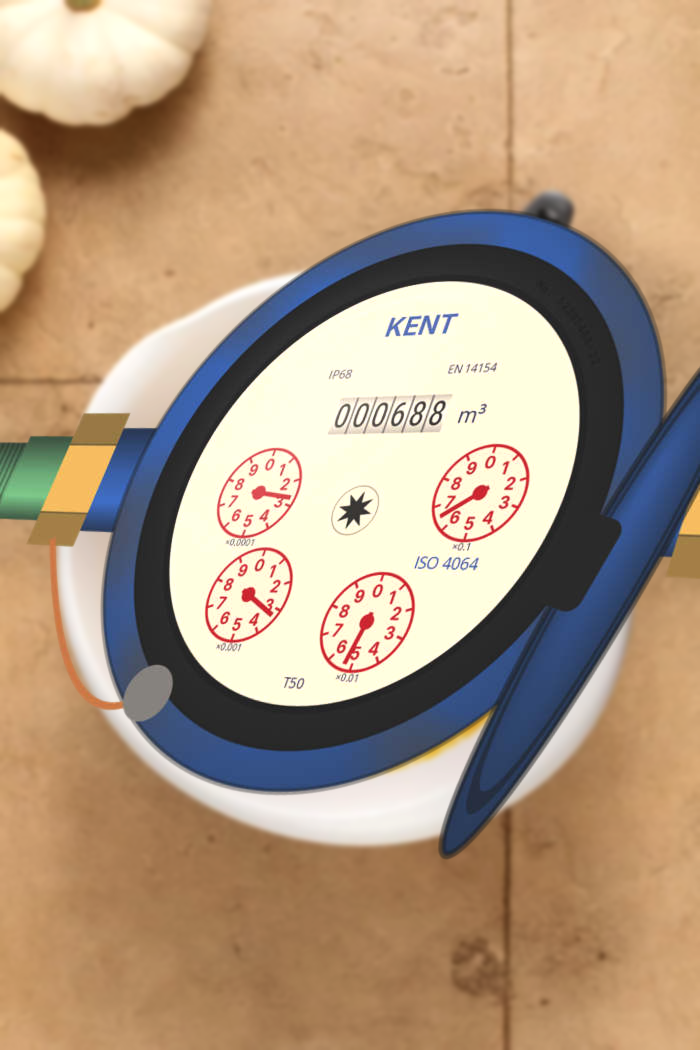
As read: 688.6532
